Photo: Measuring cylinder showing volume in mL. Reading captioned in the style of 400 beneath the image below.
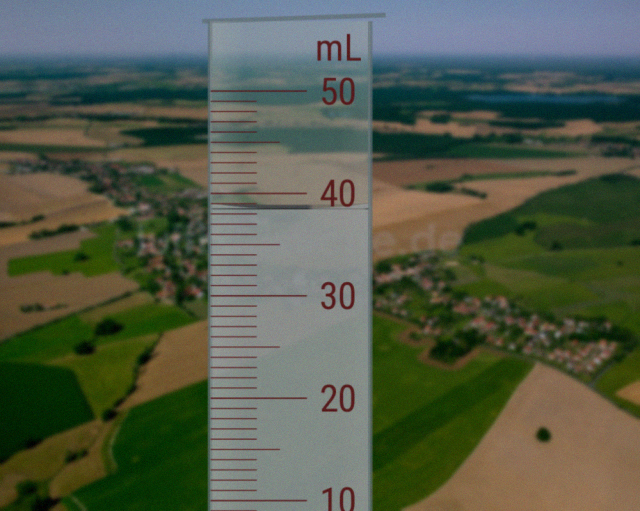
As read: 38.5
